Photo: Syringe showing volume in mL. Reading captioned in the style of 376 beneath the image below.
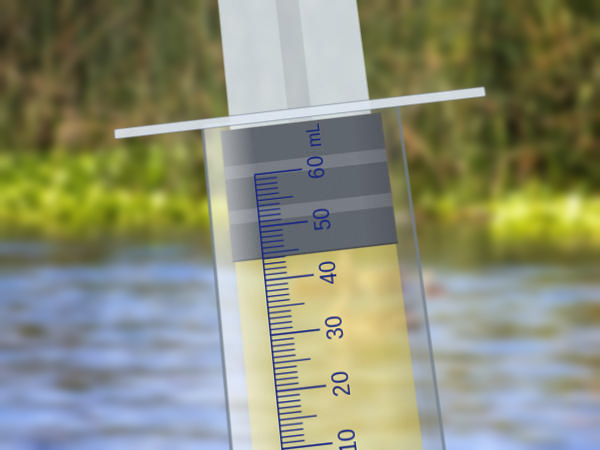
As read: 44
